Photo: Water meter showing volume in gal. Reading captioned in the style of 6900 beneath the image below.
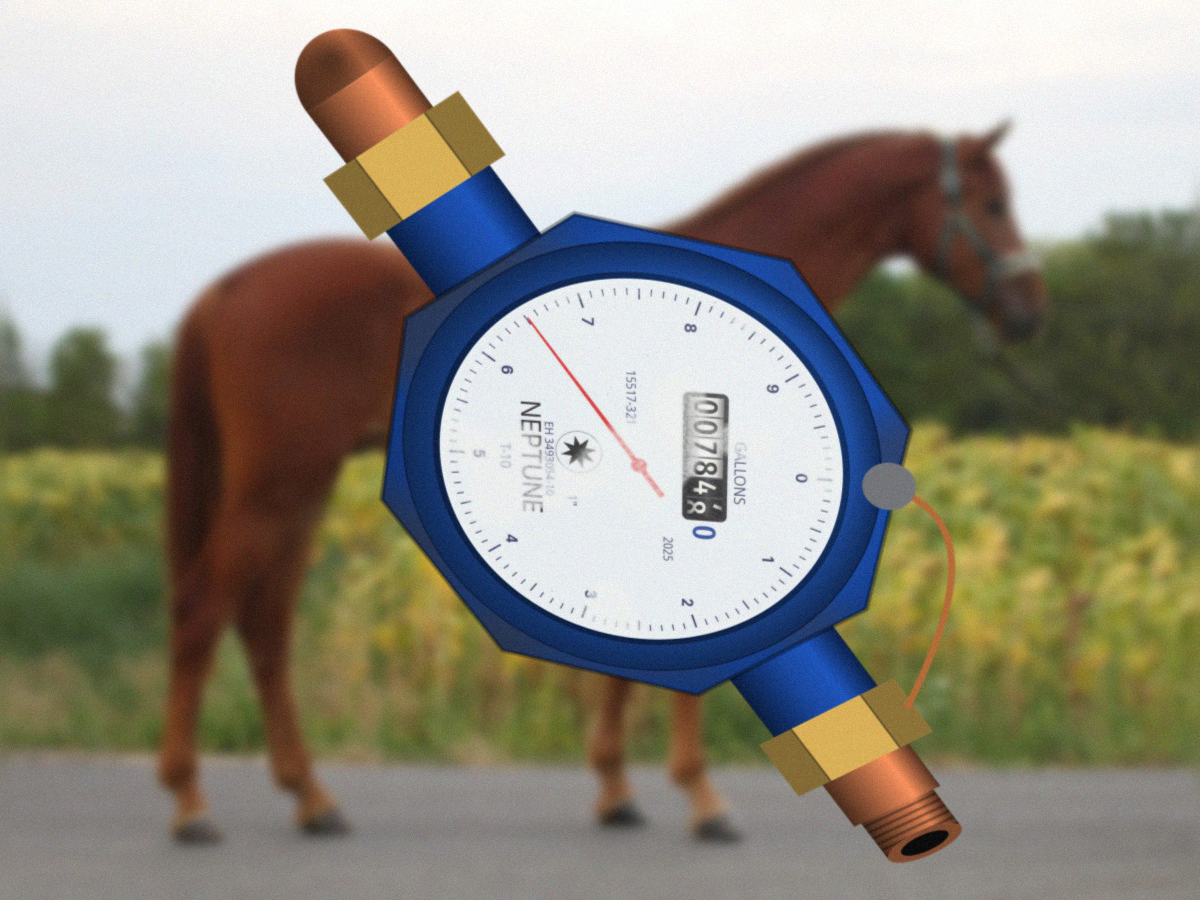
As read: 78476.5
